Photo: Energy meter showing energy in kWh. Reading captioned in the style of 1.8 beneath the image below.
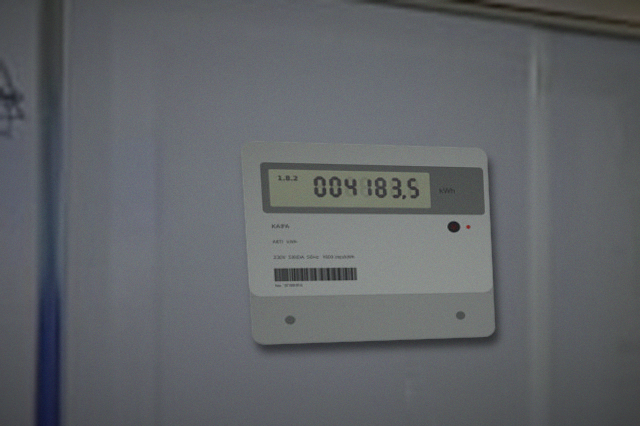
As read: 4183.5
